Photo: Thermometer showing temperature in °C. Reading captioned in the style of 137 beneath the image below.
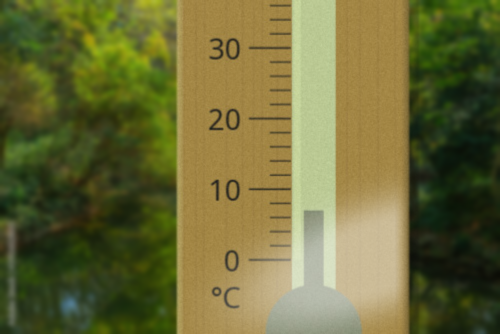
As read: 7
